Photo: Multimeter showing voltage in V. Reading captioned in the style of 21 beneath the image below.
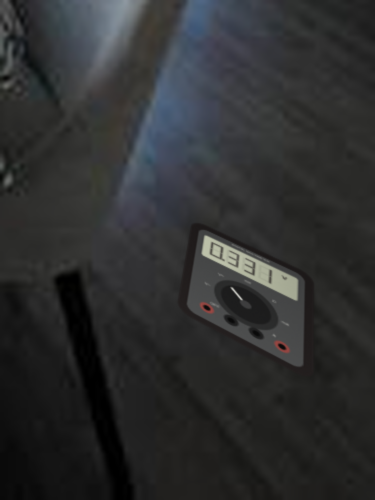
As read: 0.331
